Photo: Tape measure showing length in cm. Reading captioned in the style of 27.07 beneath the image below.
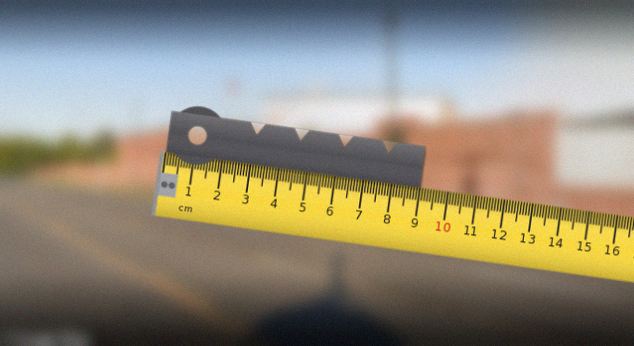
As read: 9
